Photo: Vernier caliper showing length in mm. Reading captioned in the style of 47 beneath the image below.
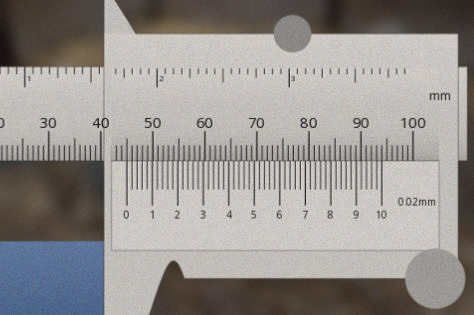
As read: 45.0
